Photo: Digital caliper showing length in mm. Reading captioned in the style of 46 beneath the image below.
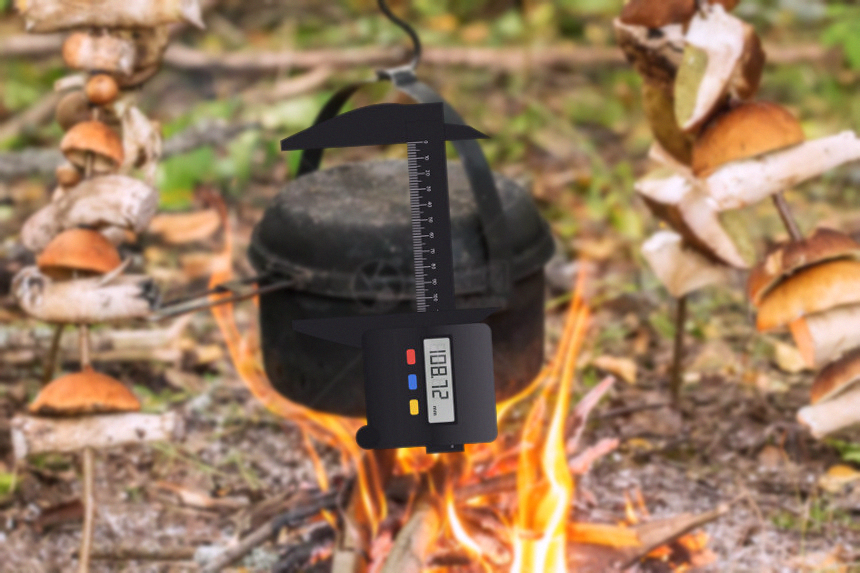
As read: 108.72
